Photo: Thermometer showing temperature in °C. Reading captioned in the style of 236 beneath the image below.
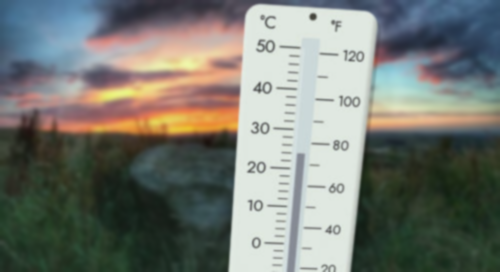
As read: 24
